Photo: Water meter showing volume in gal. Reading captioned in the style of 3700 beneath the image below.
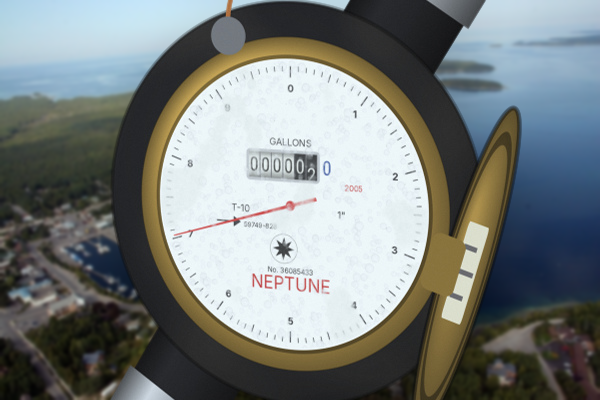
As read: 17.0
